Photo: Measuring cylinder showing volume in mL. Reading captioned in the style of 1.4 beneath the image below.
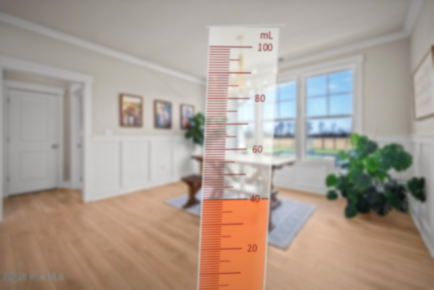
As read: 40
